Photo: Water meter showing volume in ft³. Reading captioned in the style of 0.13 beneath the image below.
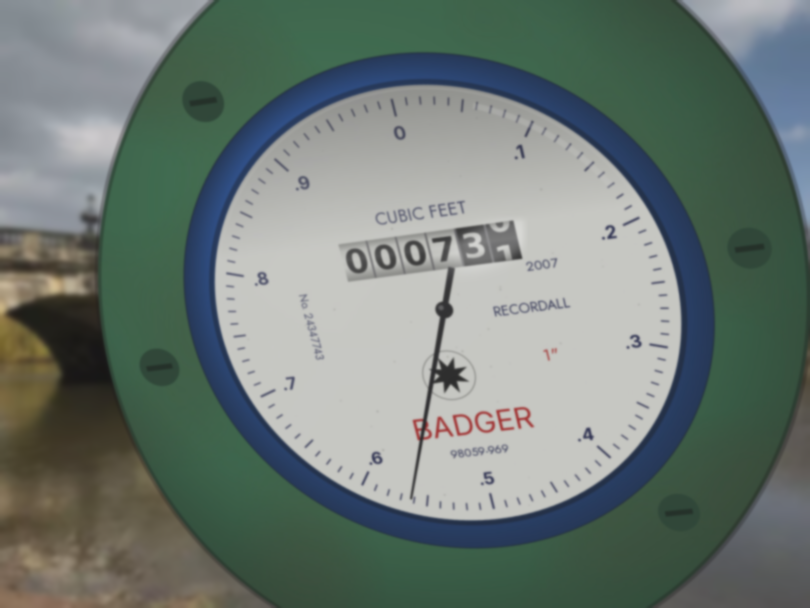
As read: 730.56
